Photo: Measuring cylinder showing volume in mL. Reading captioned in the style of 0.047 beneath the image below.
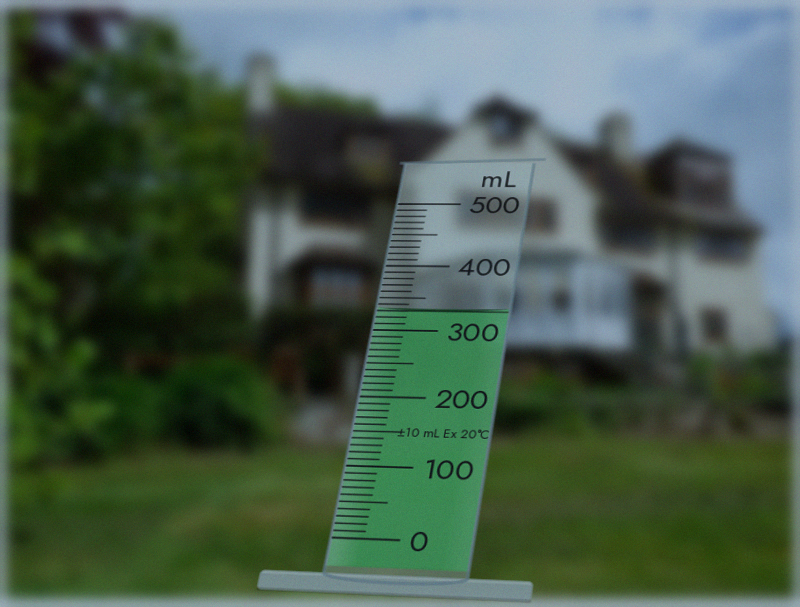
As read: 330
